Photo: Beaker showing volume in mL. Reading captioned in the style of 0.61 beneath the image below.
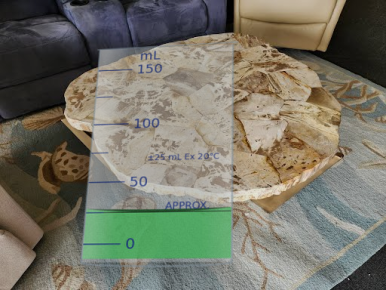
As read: 25
